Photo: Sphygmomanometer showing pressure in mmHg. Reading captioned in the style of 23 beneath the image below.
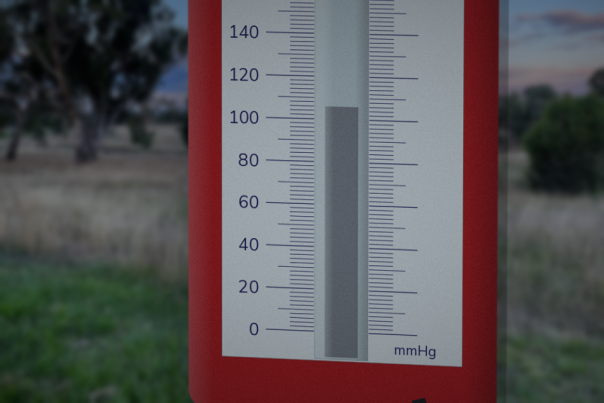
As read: 106
